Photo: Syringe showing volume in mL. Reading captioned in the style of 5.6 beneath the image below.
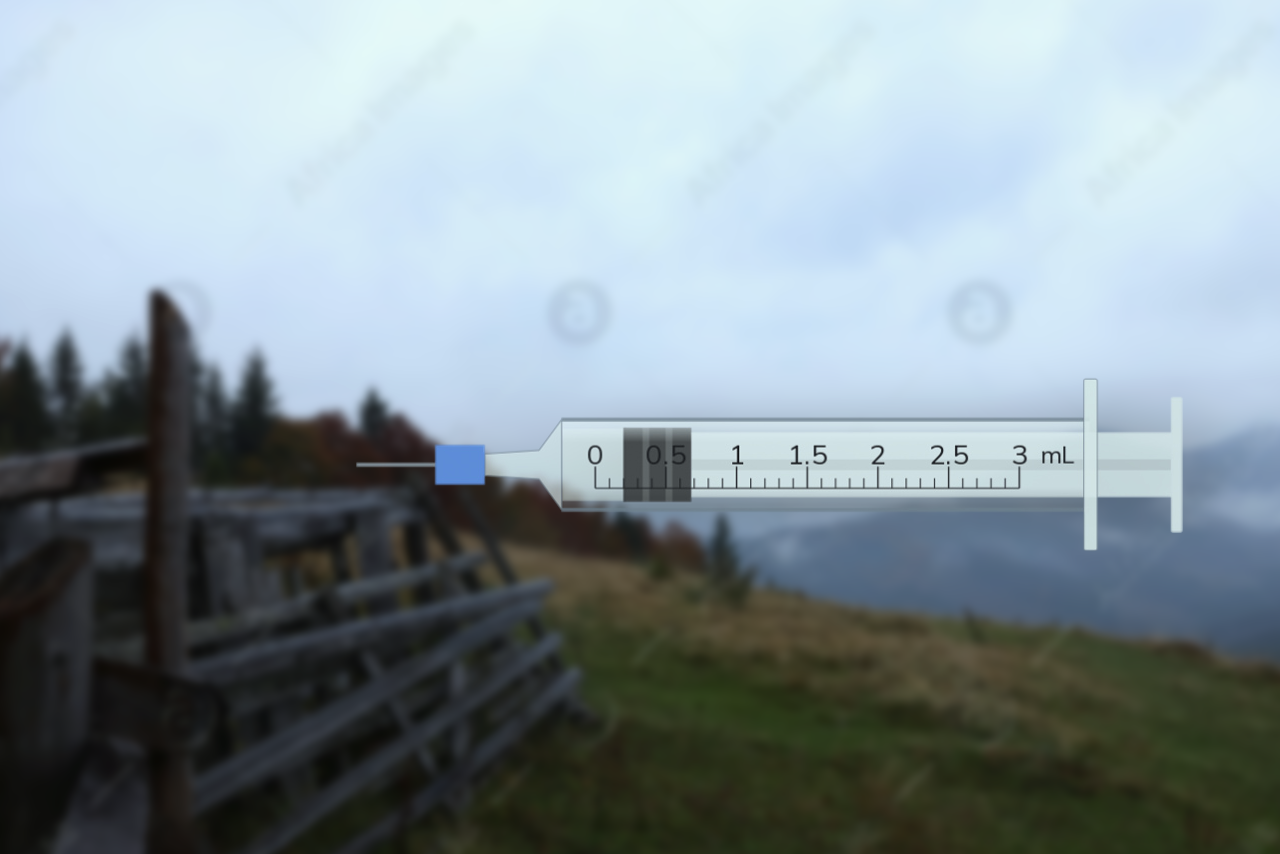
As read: 0.2
